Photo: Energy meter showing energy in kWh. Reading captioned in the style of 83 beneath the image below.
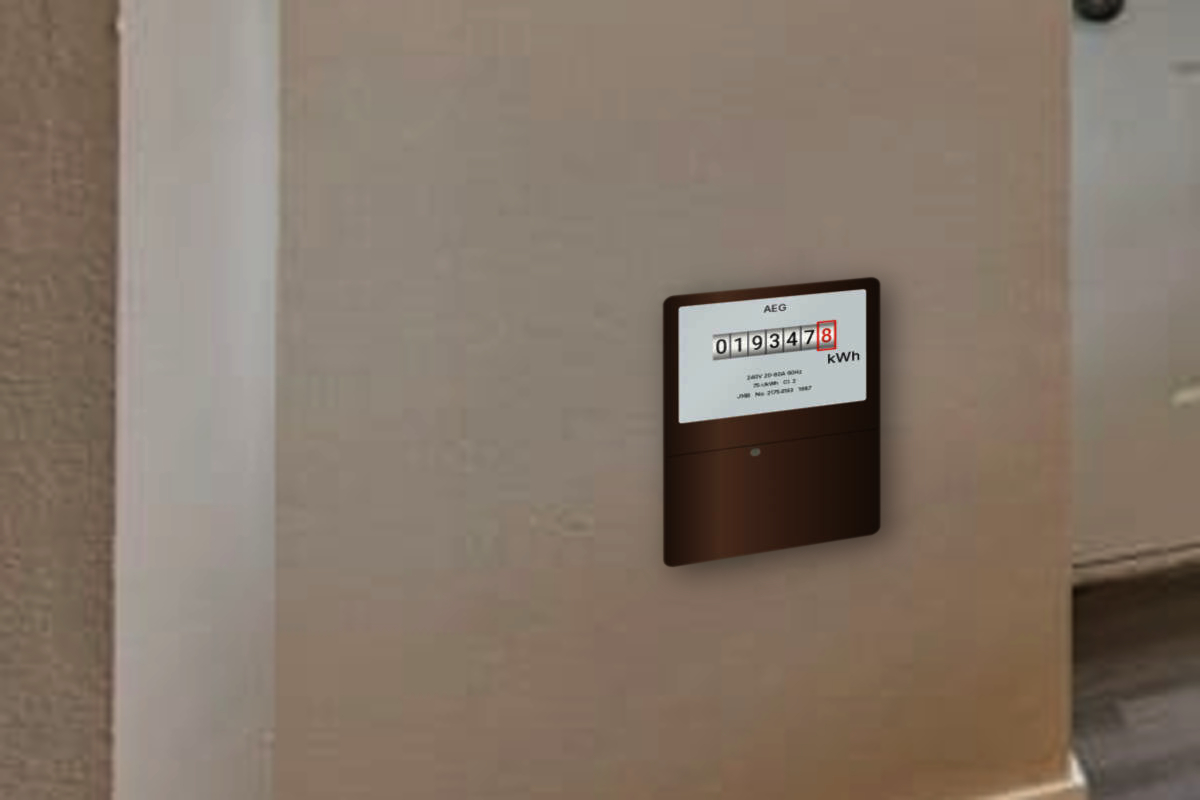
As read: 19347.8
